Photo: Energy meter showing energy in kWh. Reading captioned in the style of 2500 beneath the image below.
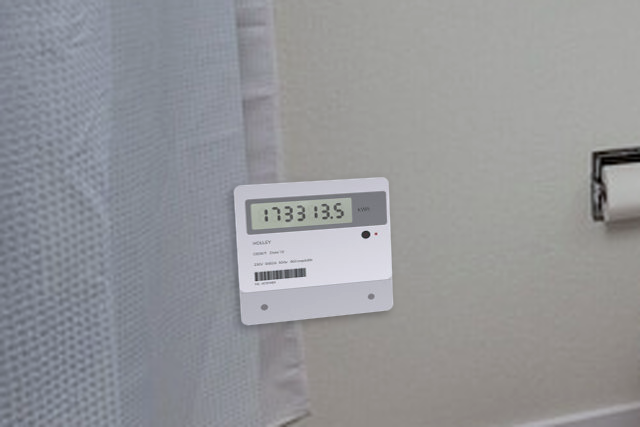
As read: 173313.5
